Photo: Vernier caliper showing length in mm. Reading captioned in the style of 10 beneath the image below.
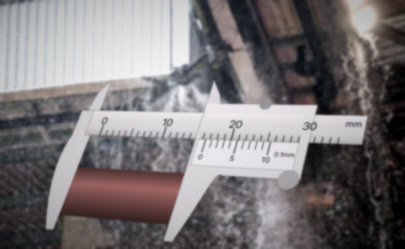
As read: 16.4
